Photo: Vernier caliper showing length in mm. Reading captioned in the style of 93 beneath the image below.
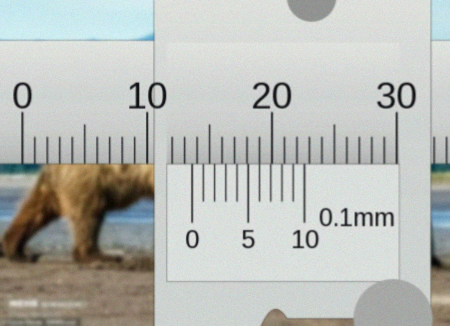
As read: 13.6
